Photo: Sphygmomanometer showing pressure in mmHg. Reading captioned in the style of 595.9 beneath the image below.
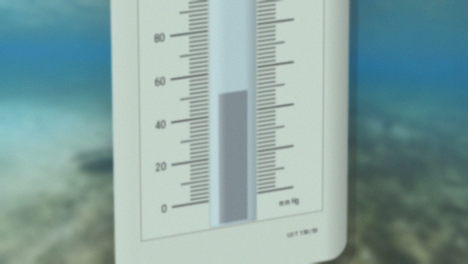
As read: 50
